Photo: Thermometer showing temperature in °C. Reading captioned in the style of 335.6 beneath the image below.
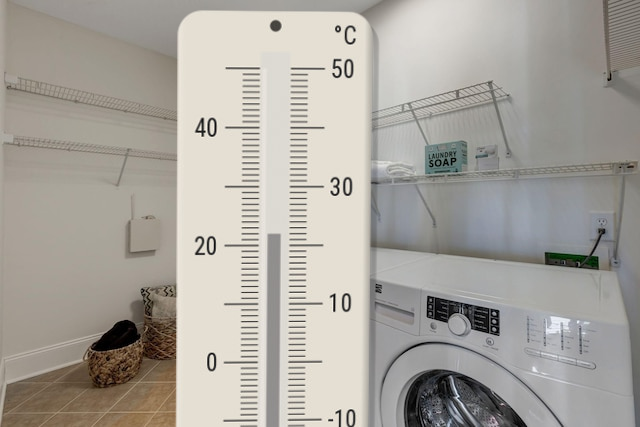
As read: 22
